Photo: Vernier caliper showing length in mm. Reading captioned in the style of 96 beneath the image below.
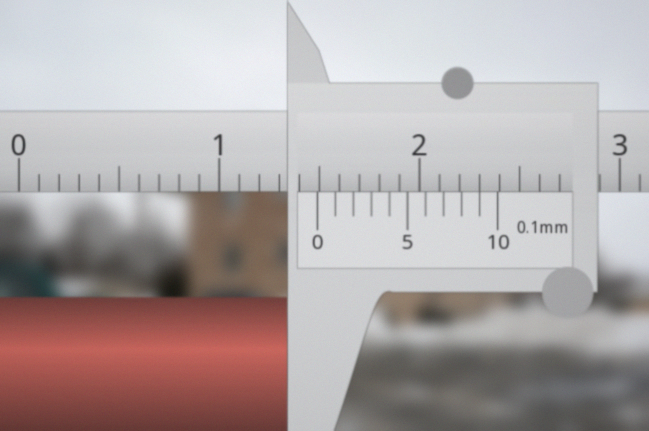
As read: 14.9
